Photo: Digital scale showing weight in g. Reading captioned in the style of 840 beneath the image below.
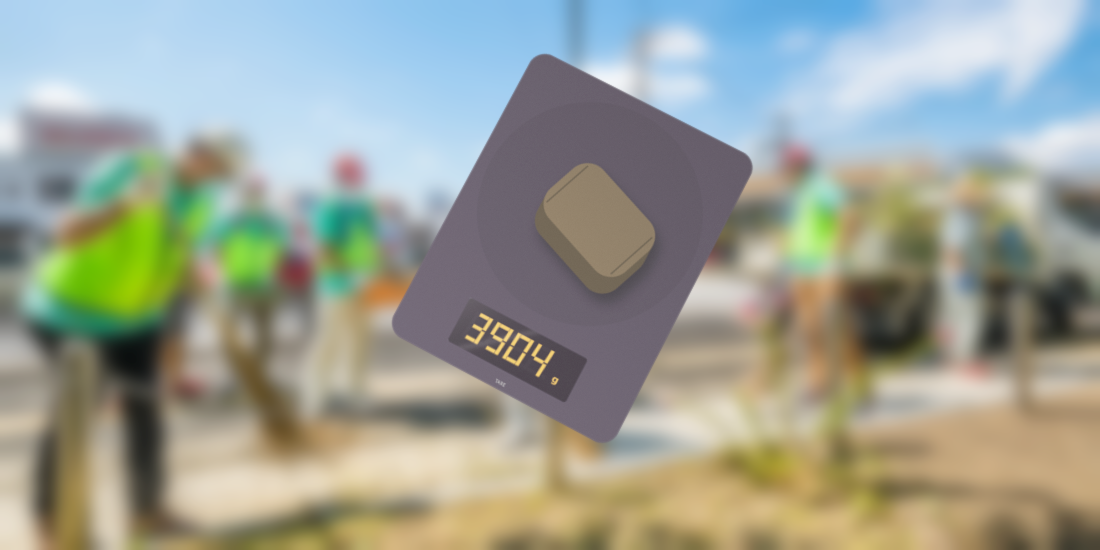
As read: 3904
